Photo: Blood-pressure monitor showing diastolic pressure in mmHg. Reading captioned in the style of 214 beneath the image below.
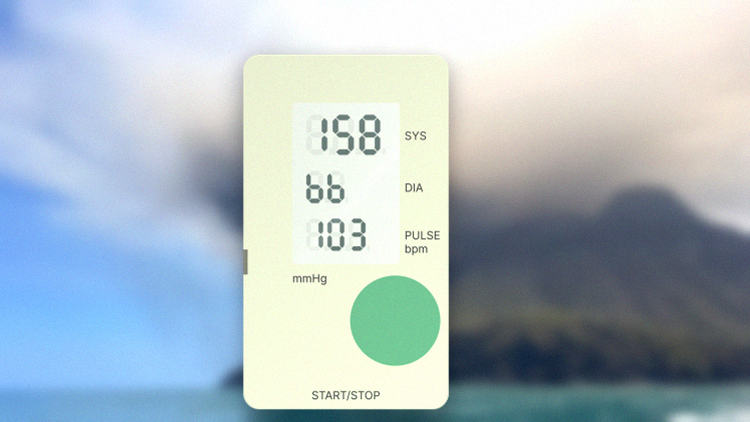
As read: 66
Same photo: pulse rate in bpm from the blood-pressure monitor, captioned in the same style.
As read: 103
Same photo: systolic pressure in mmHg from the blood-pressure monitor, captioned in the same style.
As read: 158
